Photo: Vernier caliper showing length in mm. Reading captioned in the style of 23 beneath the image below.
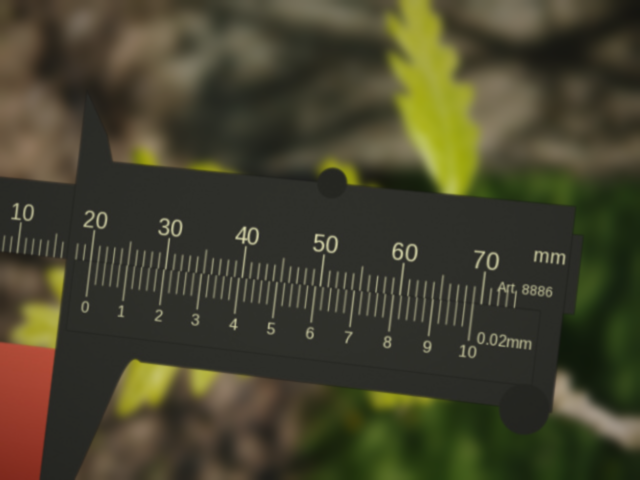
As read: 20.0
